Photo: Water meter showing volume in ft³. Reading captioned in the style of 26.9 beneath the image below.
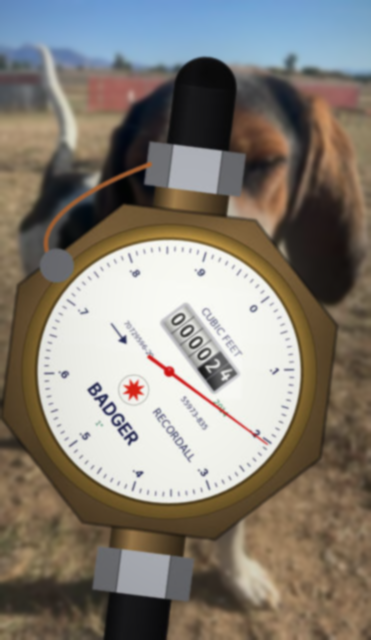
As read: 24.20
